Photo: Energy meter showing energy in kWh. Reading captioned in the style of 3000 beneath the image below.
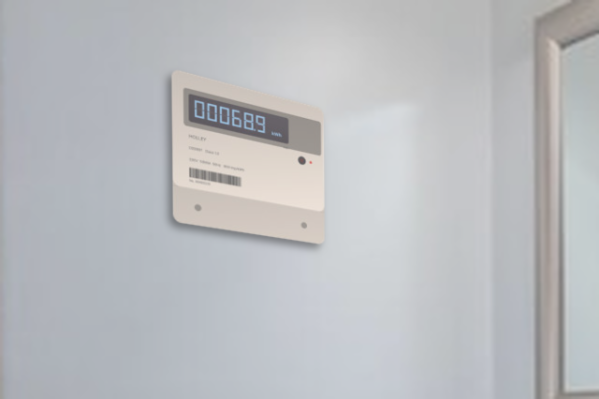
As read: 68.9
